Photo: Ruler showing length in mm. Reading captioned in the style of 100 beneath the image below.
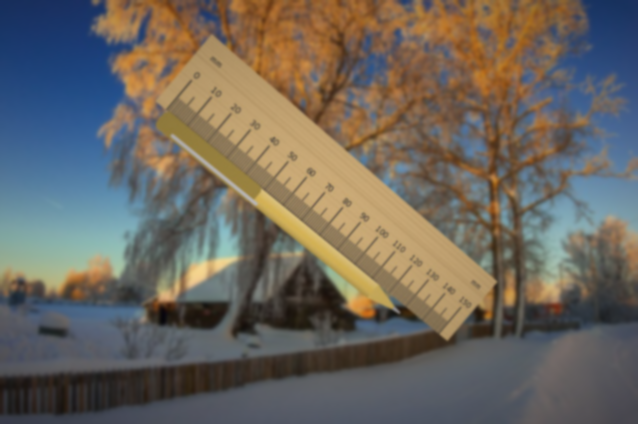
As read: 130
